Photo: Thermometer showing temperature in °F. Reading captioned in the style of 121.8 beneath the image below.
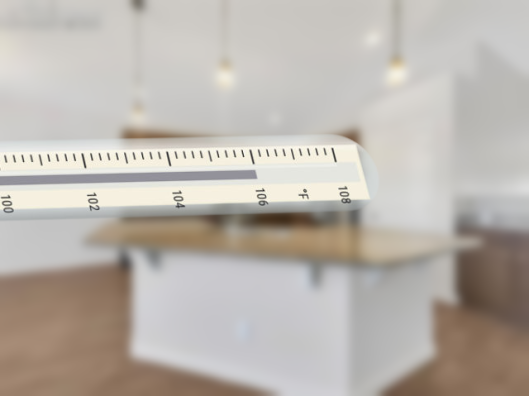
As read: 106
